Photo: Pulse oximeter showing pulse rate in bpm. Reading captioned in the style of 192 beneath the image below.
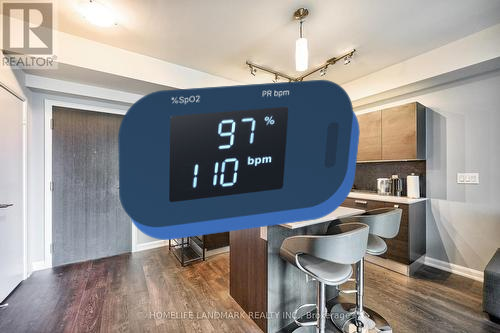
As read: 110
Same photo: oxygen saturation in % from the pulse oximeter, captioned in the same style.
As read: 97
